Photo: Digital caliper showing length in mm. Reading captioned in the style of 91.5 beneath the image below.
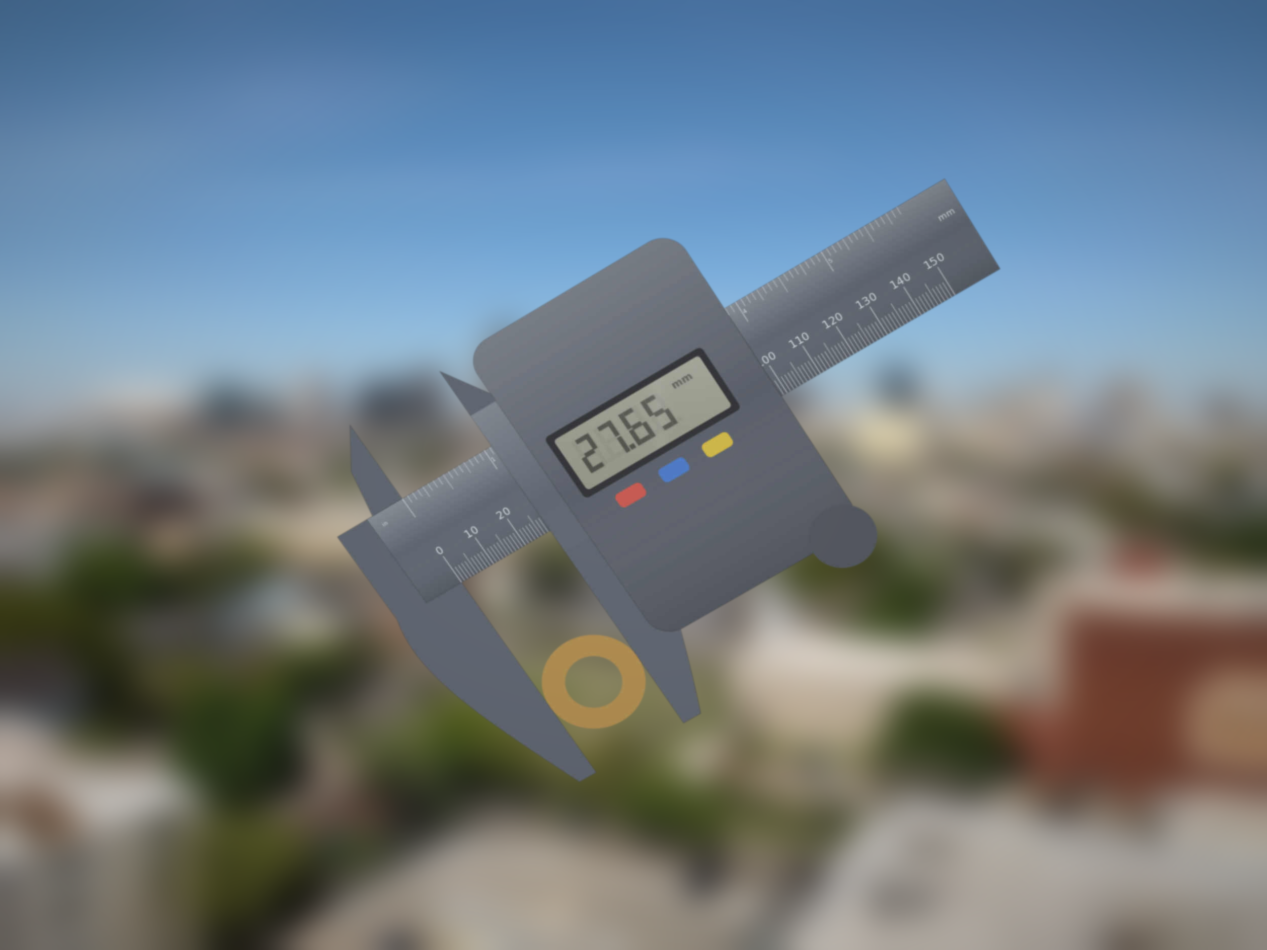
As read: 27.65
